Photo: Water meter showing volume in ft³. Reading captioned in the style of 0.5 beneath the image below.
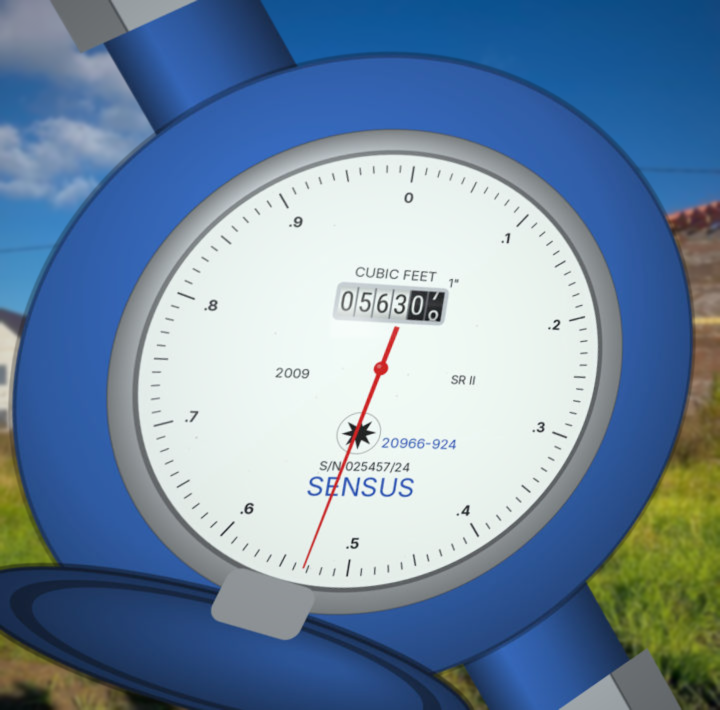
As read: 56307.53
